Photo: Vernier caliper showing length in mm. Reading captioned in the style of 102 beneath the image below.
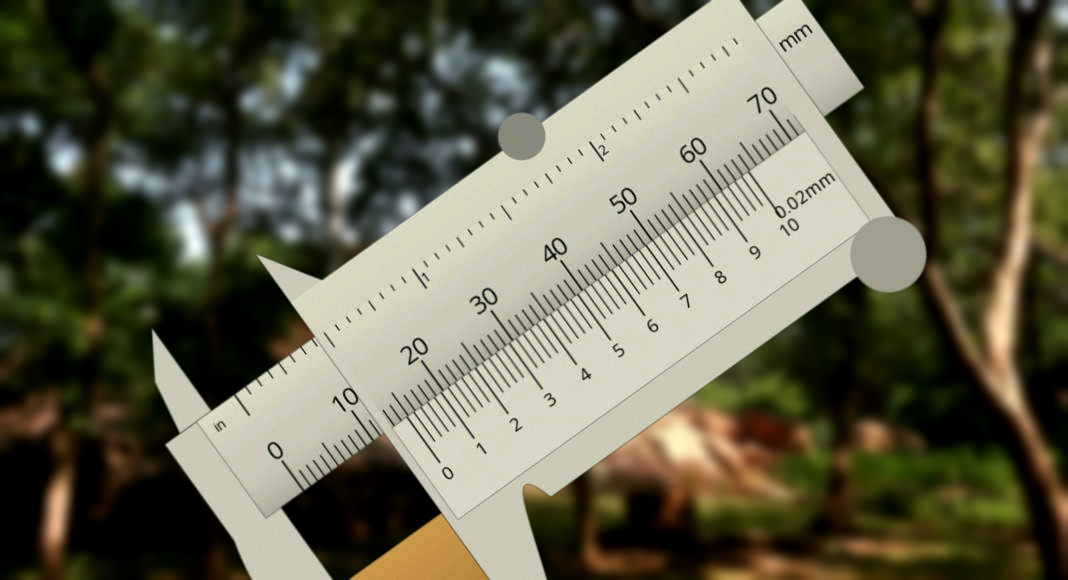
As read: 14.8
